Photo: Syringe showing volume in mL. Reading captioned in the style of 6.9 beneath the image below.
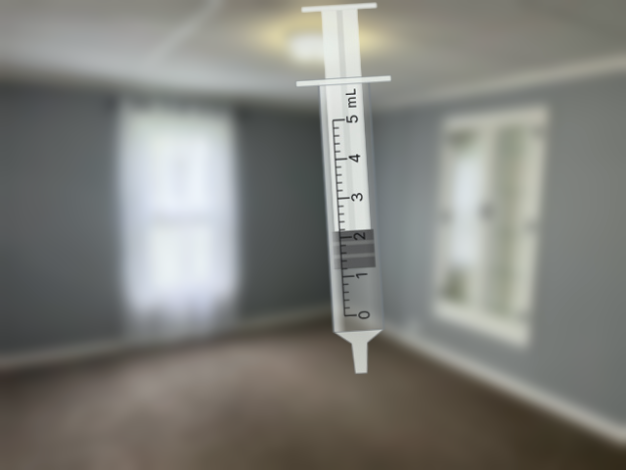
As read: 1.2
